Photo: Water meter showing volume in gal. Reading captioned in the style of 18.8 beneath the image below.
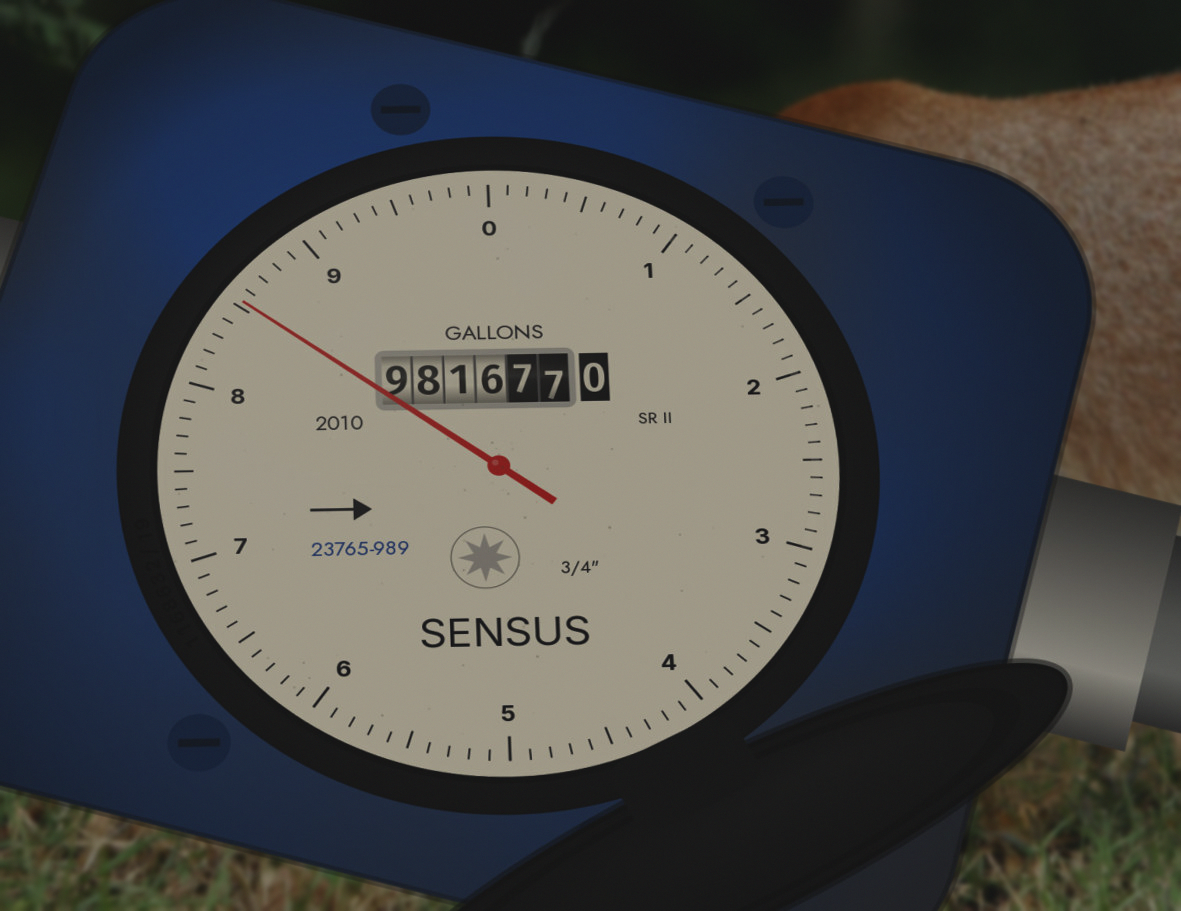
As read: 9816768.5
